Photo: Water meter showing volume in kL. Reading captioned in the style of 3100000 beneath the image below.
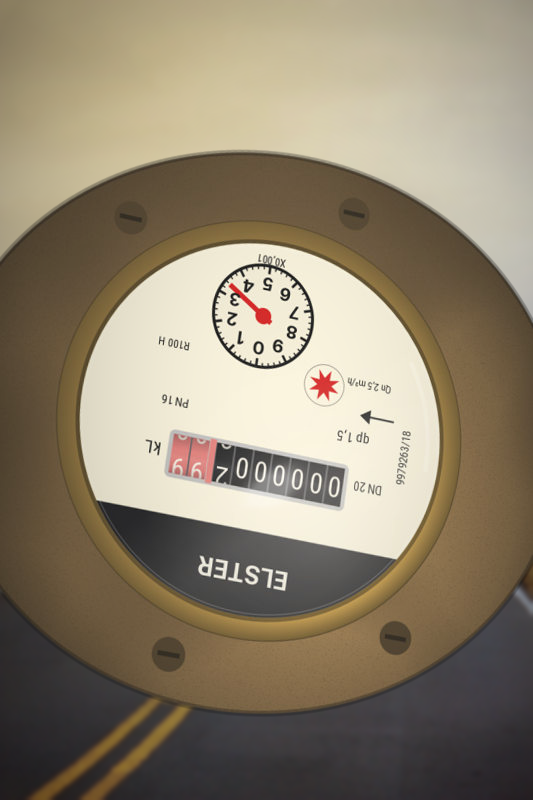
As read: 2.993
